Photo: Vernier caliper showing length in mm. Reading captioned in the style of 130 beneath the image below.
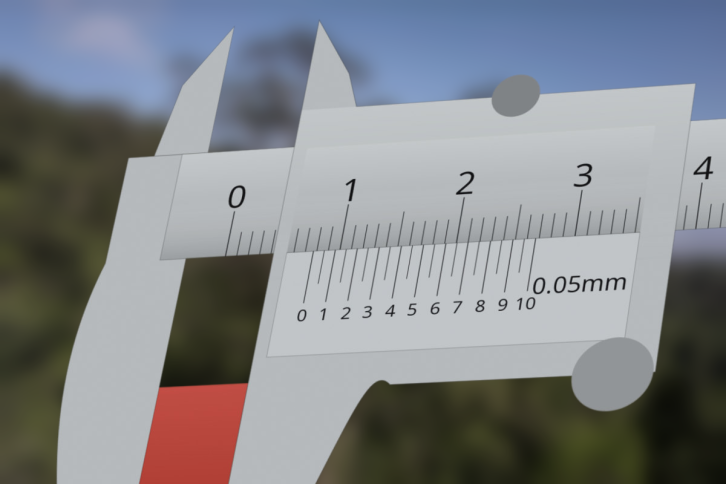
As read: 7.7
